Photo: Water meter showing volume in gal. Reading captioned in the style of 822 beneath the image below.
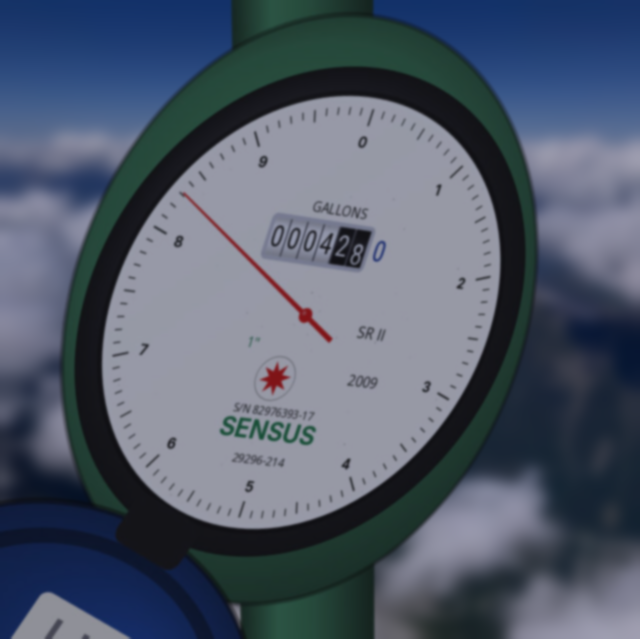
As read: 4278.3
